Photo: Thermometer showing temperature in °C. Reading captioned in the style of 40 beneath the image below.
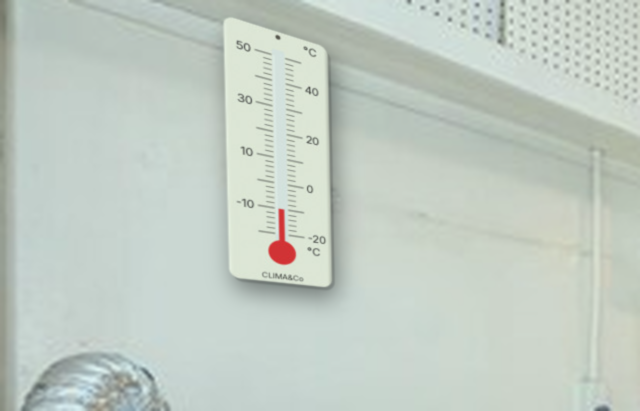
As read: -10
